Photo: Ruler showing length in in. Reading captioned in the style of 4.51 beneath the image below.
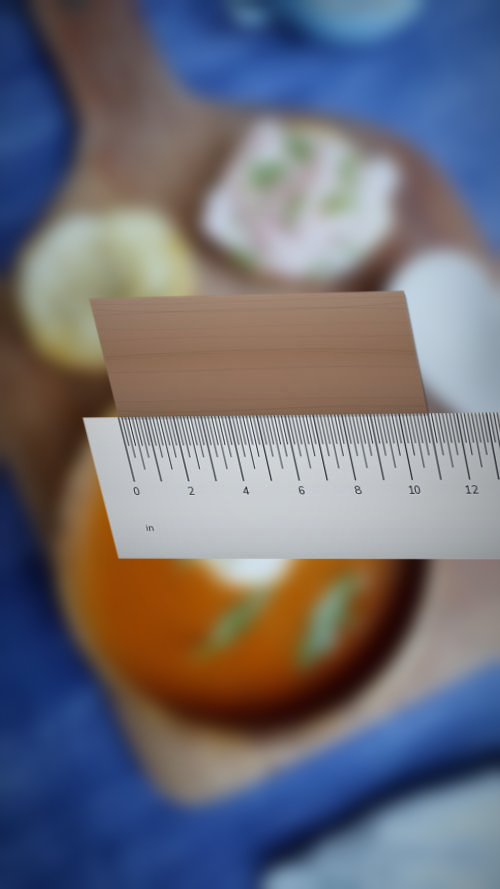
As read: 11
